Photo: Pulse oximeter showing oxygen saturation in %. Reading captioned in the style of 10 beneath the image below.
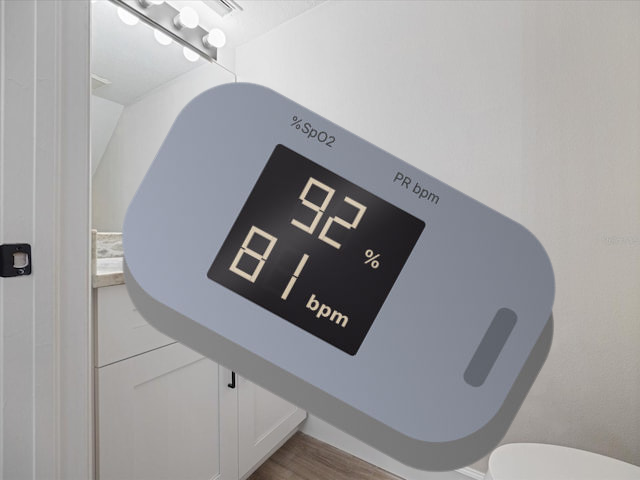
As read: 92
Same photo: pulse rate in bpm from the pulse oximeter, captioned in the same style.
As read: 81
